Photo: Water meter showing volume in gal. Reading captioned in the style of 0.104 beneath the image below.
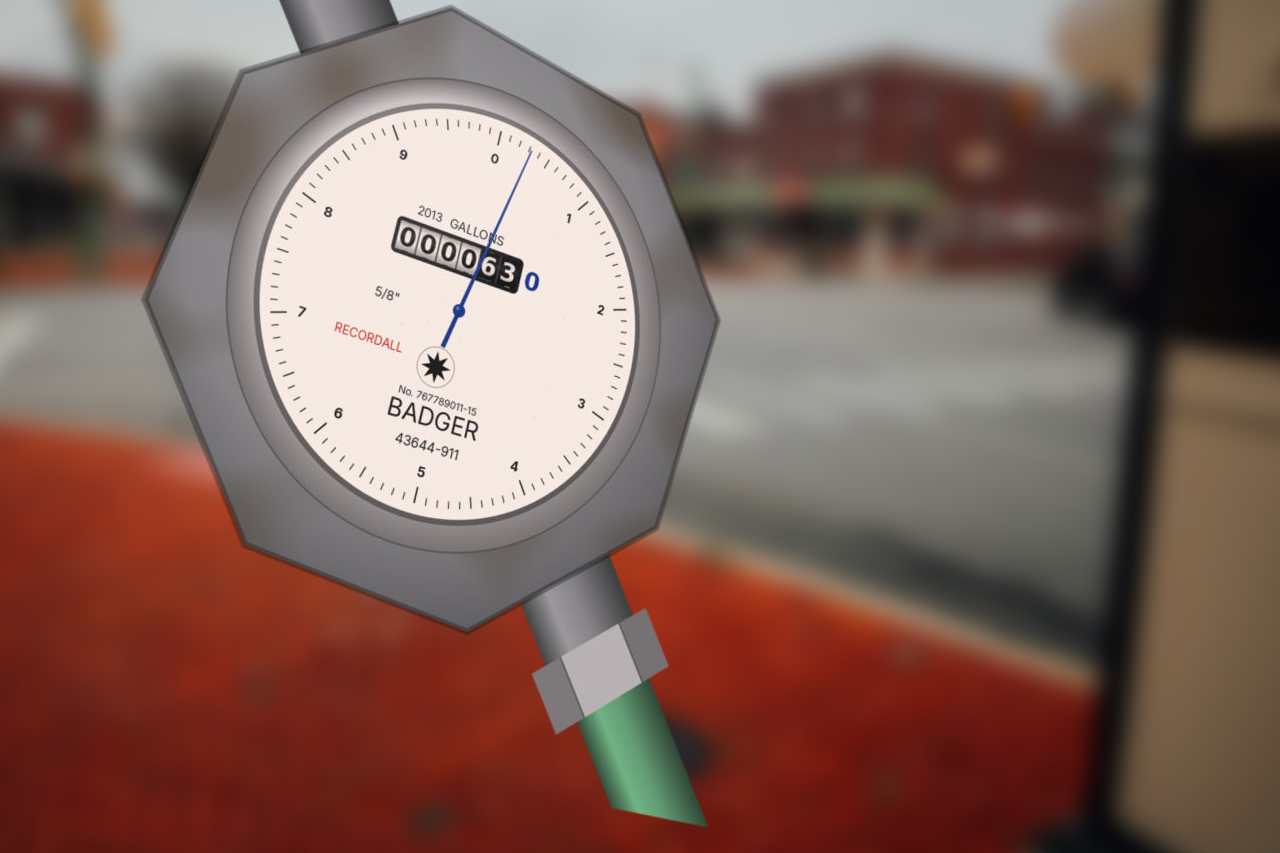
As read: 630.3
